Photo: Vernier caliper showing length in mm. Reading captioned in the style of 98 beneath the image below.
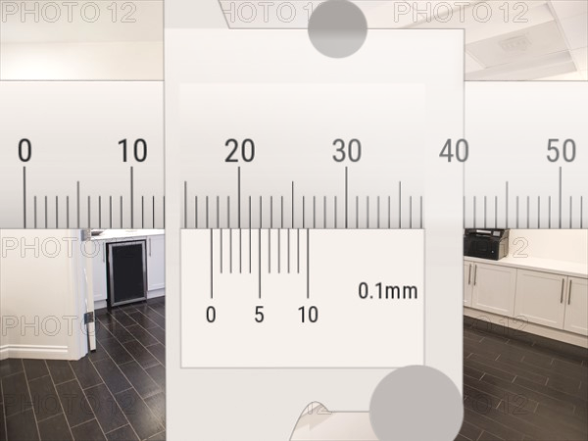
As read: 17.4
